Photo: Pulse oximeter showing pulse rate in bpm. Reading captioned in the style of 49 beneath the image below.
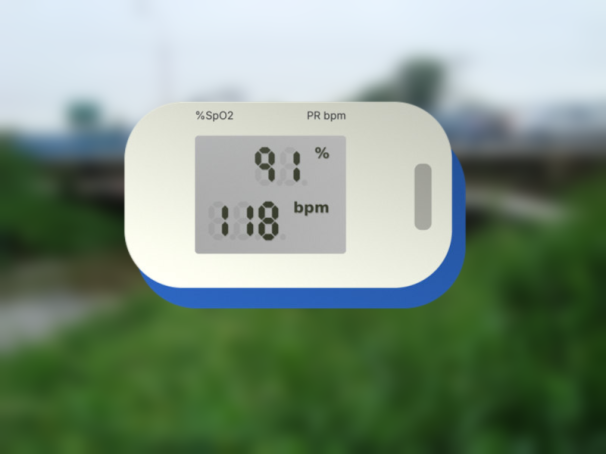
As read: 118
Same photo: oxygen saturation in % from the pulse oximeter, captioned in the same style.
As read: 91
